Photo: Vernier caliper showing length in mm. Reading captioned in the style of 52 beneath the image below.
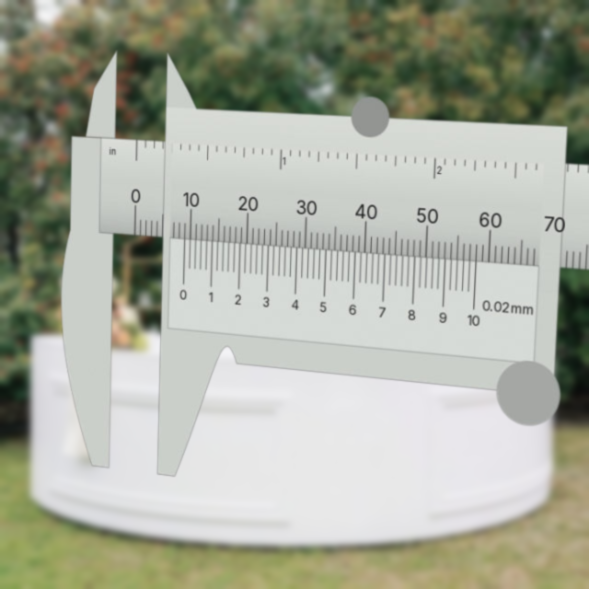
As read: 9.0
